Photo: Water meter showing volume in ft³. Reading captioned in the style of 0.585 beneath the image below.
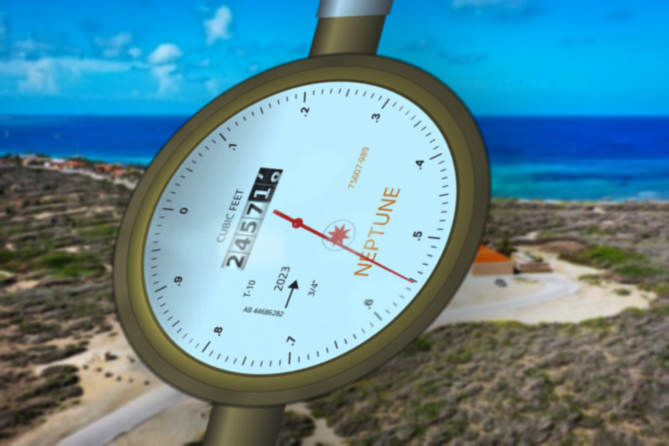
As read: 245717.55
